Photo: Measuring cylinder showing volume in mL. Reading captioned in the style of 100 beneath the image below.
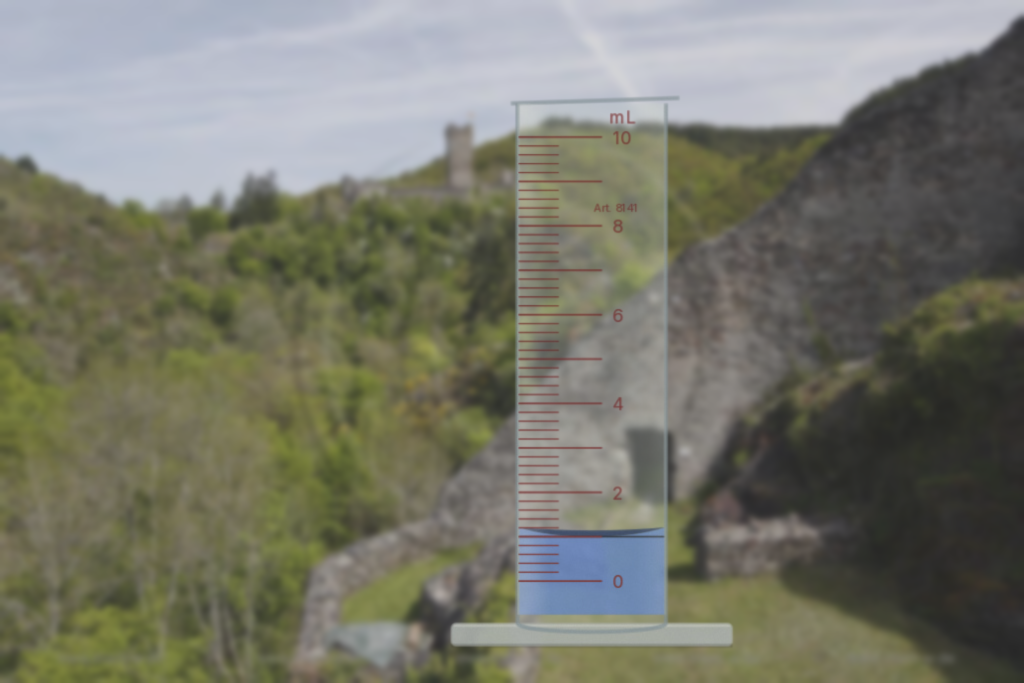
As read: 1
